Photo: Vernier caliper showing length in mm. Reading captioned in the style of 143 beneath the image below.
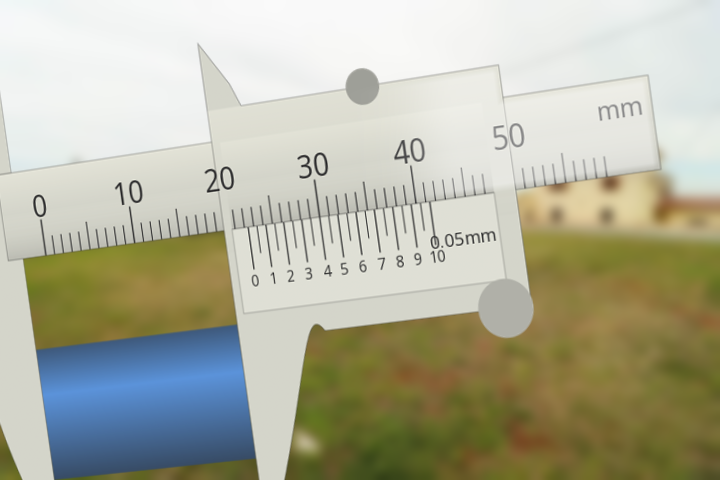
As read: 22.4
